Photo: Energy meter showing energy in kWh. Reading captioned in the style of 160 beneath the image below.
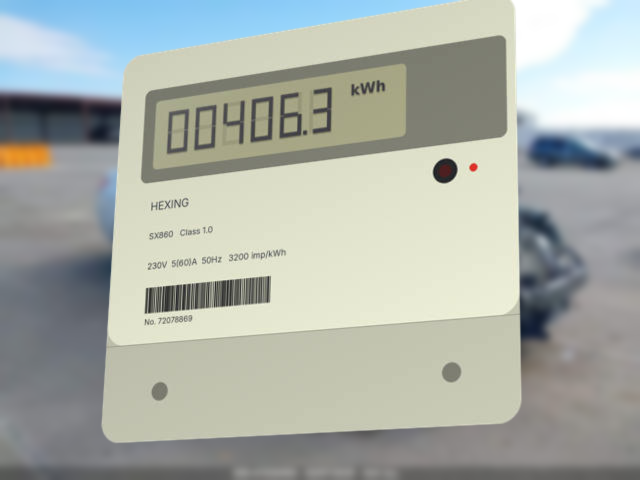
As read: 406.3
